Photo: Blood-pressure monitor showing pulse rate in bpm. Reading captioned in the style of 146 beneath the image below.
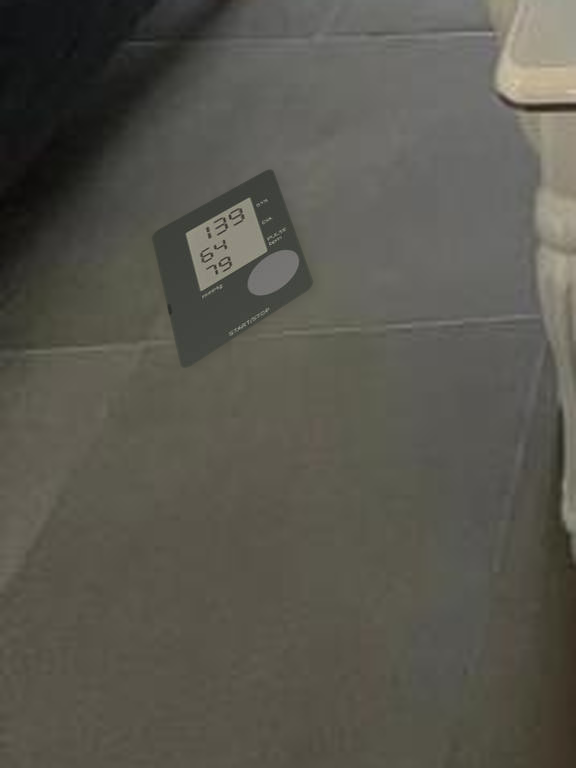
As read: 79
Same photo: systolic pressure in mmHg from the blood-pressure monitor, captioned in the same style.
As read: 139
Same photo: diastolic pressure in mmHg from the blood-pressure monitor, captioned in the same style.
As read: 64
